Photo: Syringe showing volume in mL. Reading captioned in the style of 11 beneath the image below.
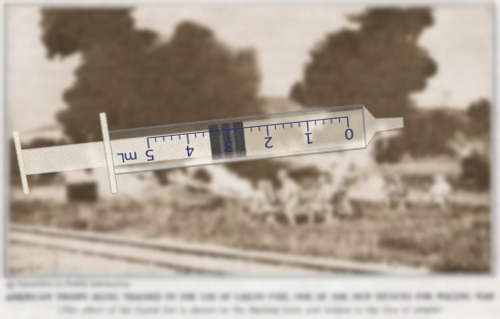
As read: 2.6
